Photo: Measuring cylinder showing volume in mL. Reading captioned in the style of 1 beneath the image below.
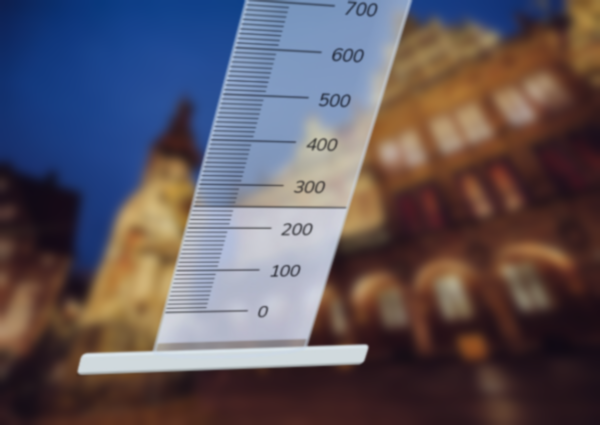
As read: 250
